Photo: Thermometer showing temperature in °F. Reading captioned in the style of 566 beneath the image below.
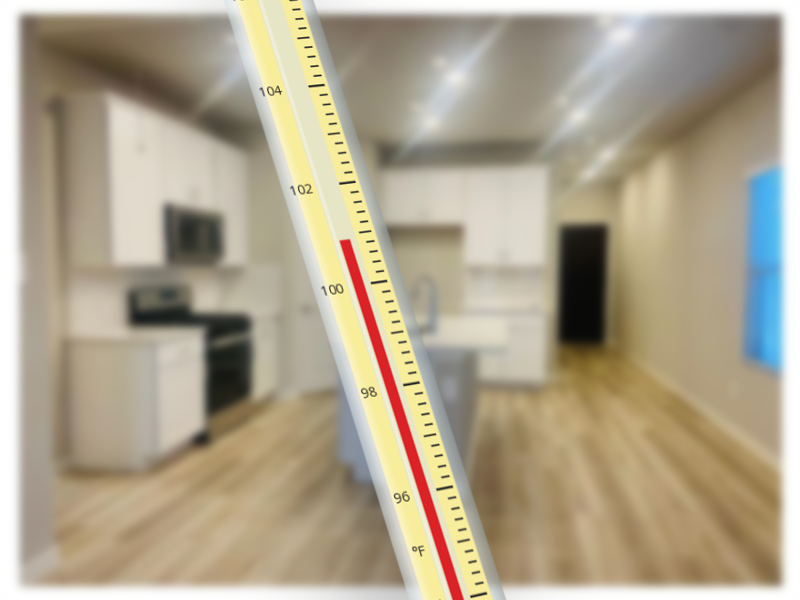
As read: 100.9
